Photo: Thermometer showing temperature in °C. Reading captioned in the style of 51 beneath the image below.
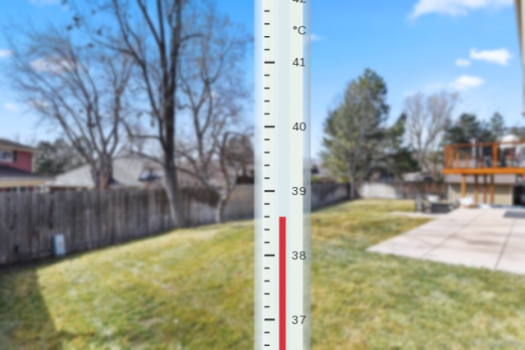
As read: 38.6
